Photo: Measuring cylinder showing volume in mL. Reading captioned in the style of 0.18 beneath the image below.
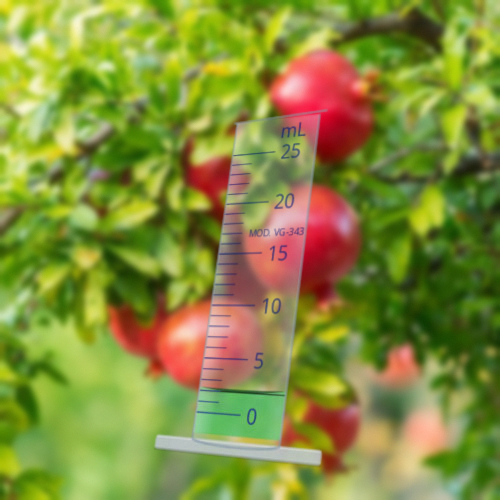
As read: 2
